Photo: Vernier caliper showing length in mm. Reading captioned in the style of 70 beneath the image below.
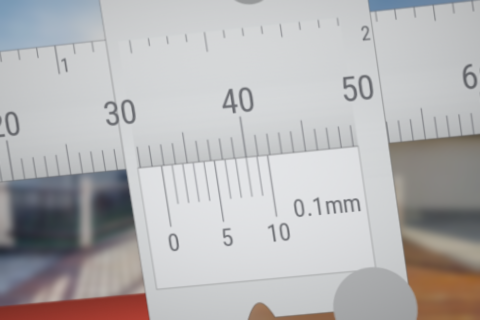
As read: 32.8
